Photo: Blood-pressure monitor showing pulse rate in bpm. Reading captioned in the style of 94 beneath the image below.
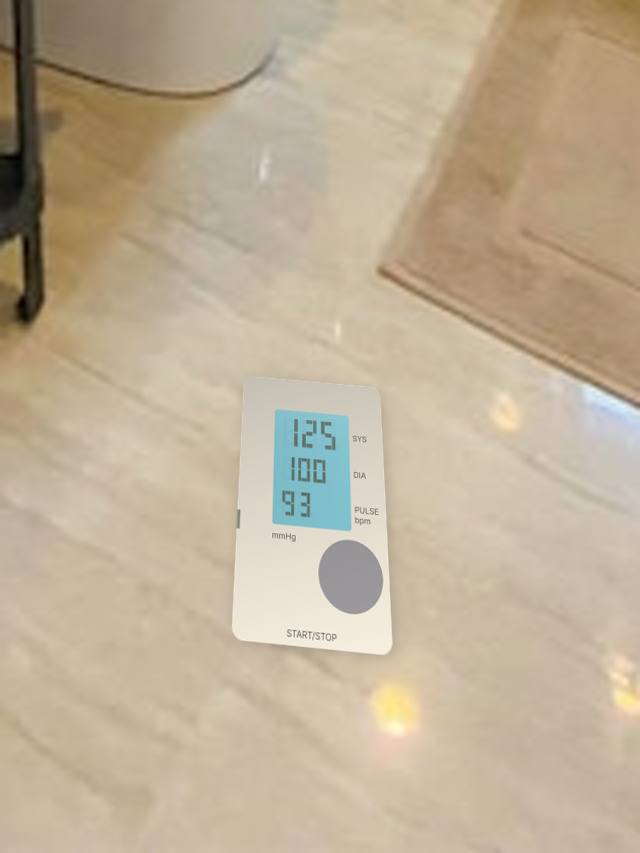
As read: 93
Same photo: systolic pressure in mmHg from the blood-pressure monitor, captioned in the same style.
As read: 125
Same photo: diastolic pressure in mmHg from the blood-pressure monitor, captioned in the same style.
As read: 100
